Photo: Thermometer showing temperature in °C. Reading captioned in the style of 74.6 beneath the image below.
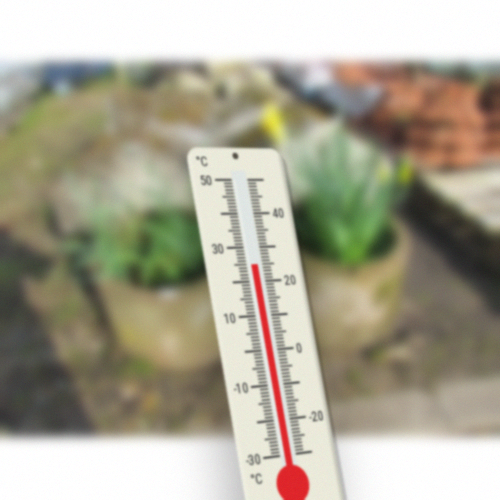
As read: 25
